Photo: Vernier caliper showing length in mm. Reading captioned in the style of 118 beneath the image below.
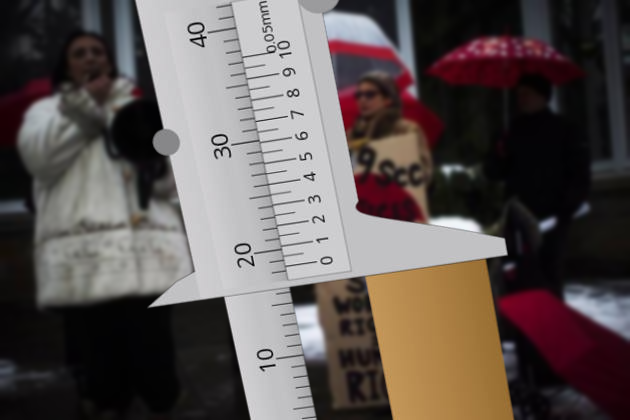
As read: 18.4
